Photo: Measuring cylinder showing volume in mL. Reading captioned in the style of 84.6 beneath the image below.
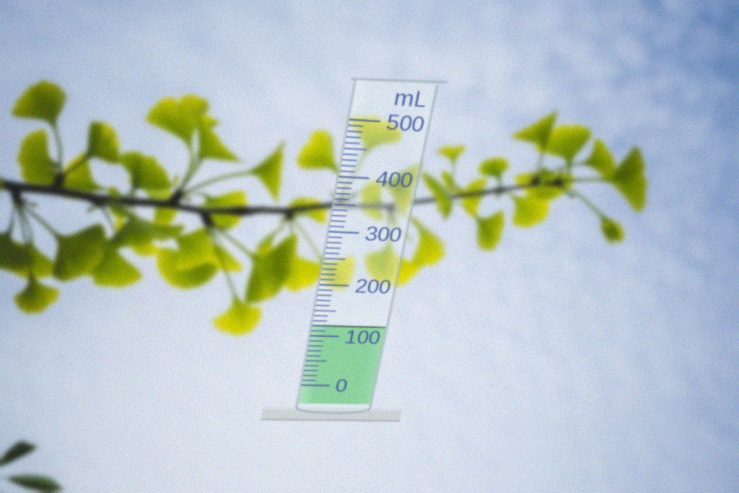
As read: 120
